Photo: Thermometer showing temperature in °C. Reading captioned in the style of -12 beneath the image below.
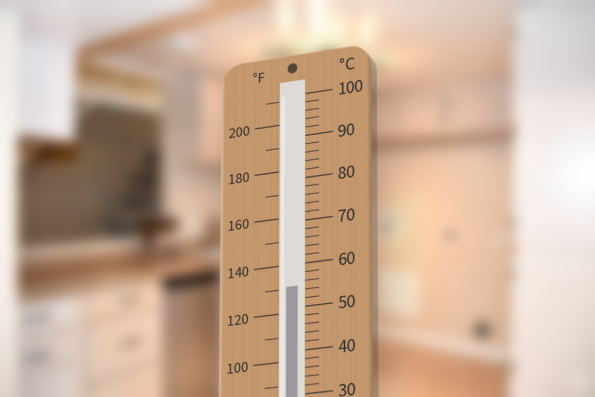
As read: 55
